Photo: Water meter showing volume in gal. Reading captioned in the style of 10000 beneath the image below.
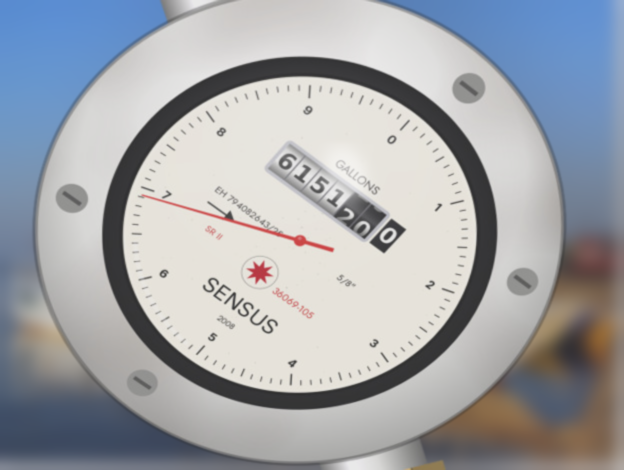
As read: 6151196.9
